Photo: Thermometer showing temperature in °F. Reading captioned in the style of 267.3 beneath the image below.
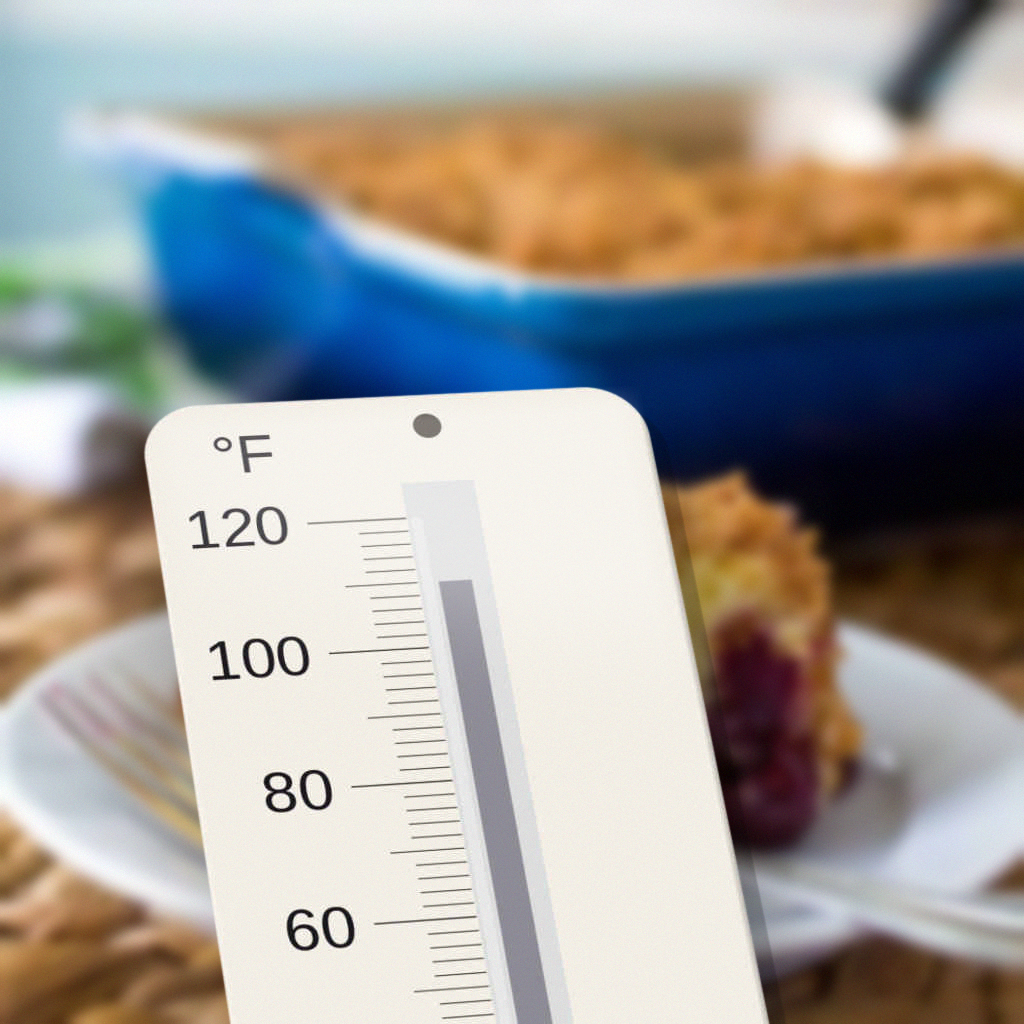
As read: 110
